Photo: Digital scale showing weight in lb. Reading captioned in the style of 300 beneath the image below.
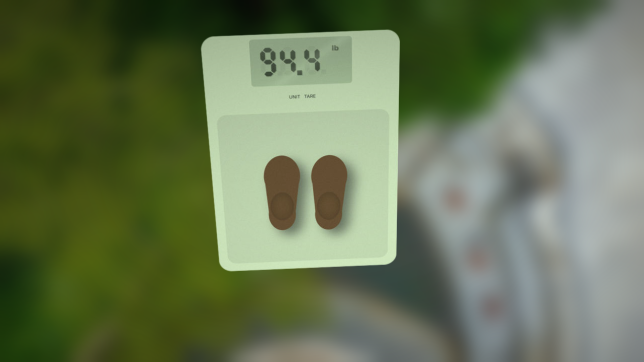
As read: 94.4
